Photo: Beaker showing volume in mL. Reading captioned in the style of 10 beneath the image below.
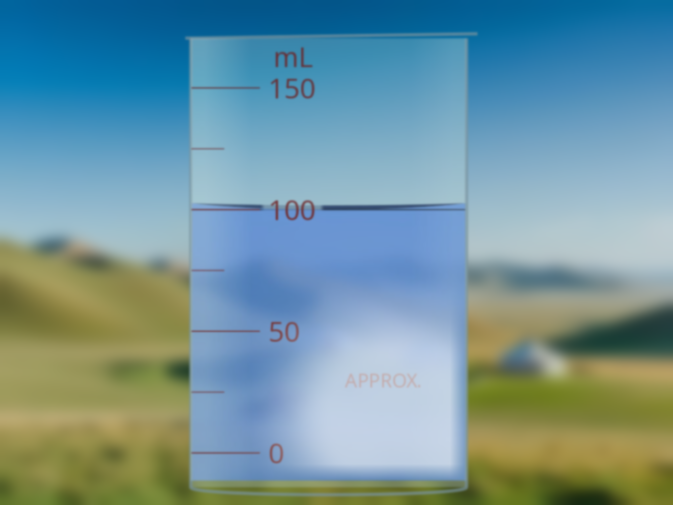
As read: 100
